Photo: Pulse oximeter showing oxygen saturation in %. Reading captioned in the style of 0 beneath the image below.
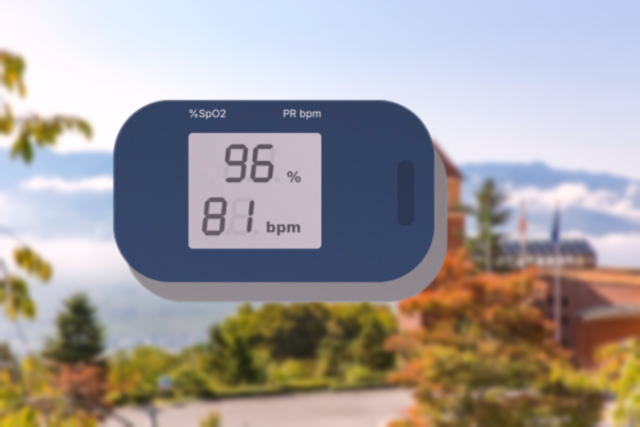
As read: 96
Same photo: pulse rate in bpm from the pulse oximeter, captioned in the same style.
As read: 81
